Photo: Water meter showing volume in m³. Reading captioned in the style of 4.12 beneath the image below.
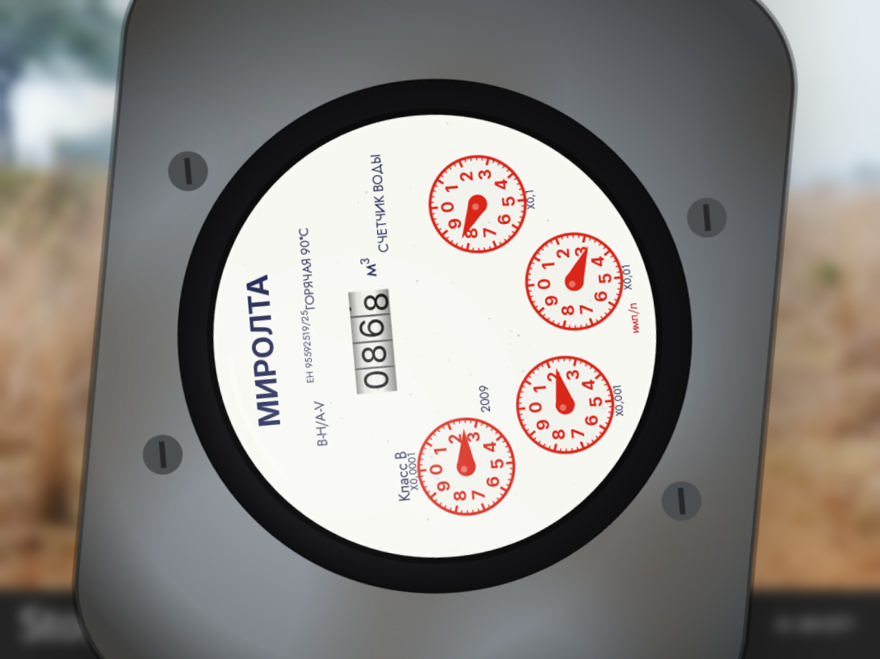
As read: 867.8322
